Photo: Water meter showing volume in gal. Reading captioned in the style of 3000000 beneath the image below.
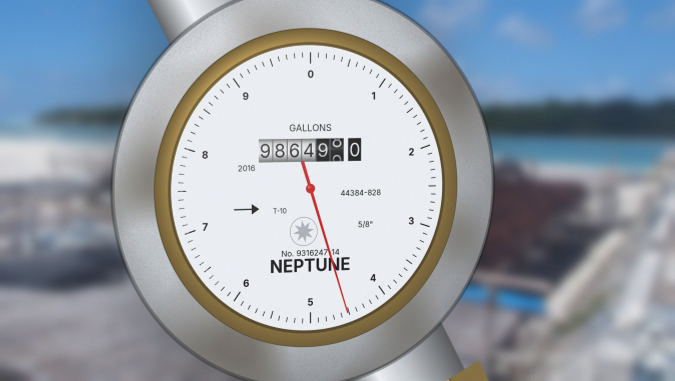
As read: 9864984.5
